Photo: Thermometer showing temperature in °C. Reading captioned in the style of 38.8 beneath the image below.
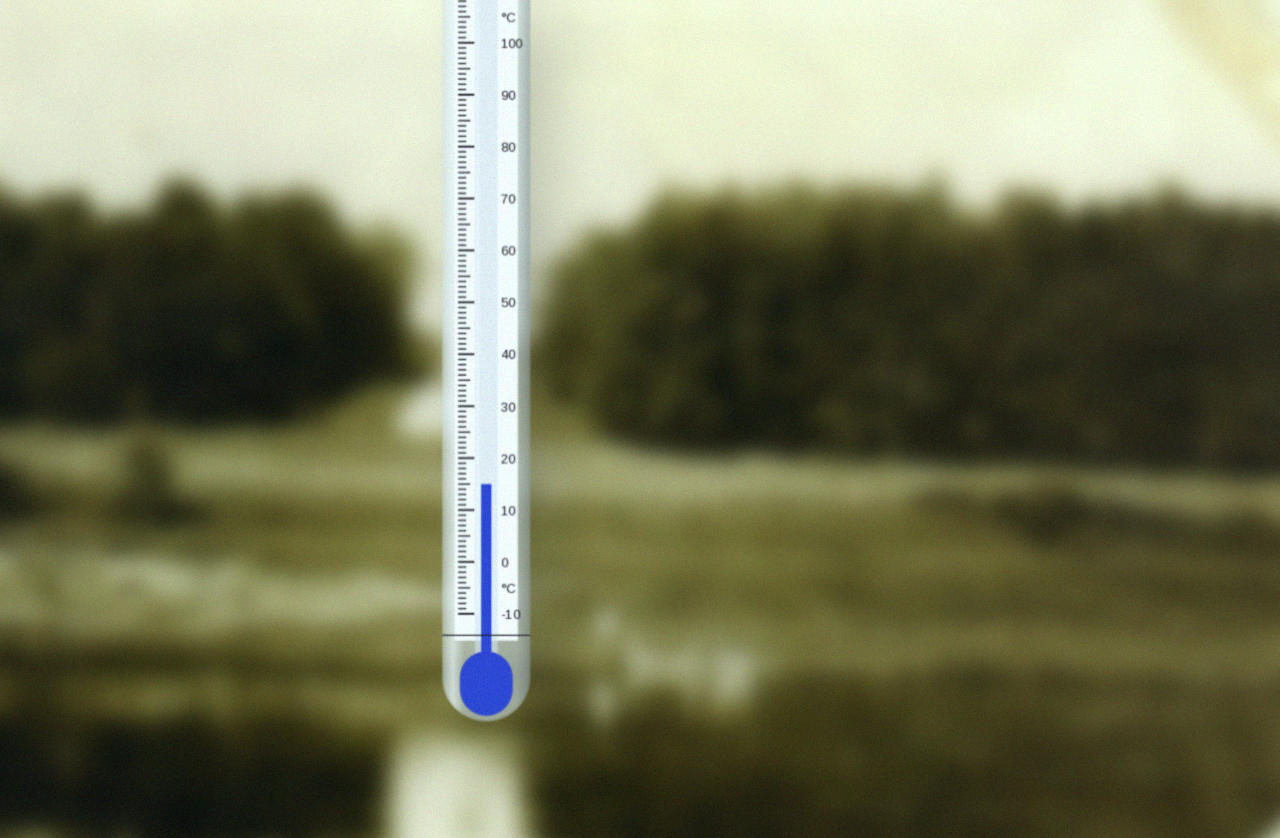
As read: 15
